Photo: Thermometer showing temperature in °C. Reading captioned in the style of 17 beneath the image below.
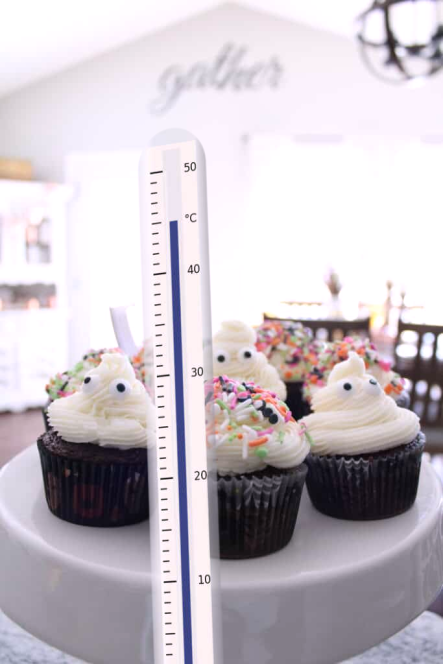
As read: 45
